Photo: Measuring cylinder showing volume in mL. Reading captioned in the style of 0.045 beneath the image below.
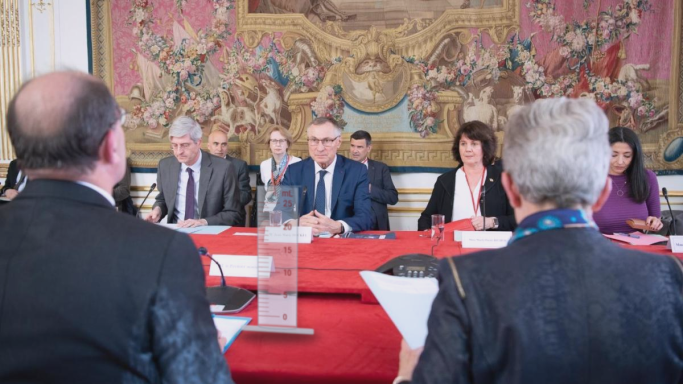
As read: 5
